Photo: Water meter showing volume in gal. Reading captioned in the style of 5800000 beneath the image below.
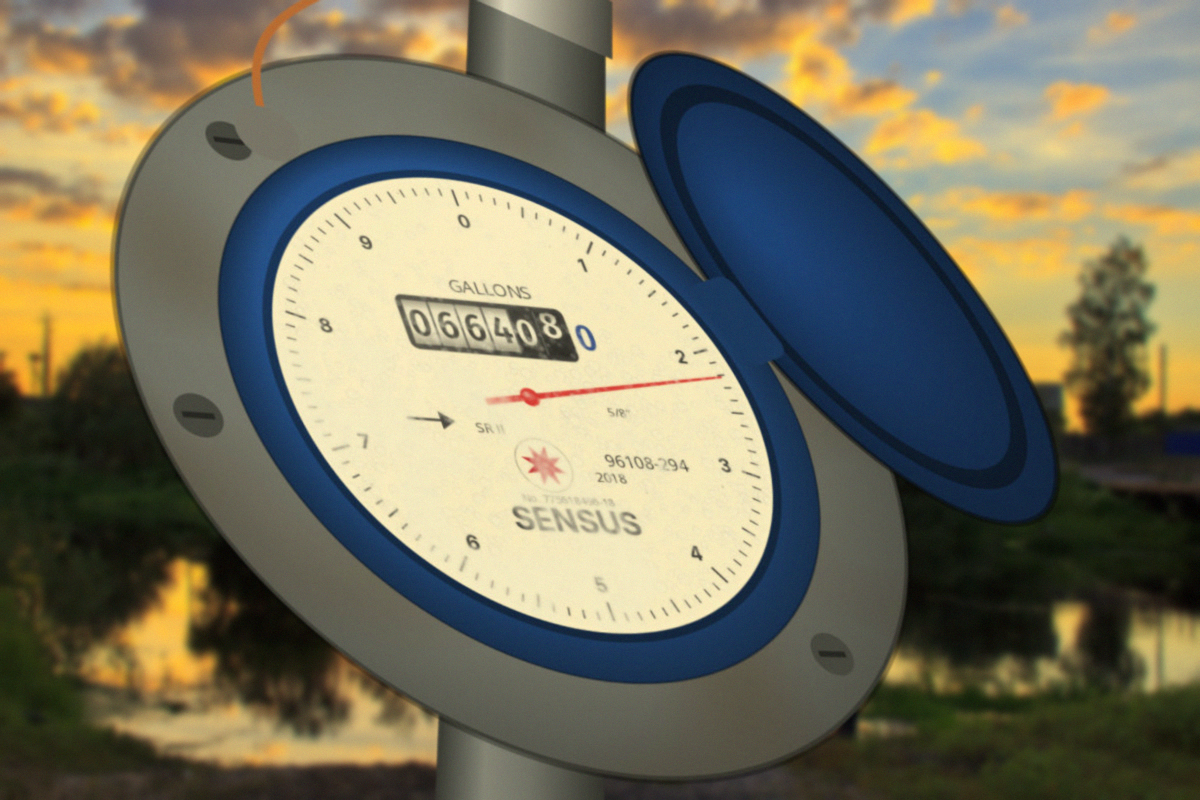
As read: 664082.2
